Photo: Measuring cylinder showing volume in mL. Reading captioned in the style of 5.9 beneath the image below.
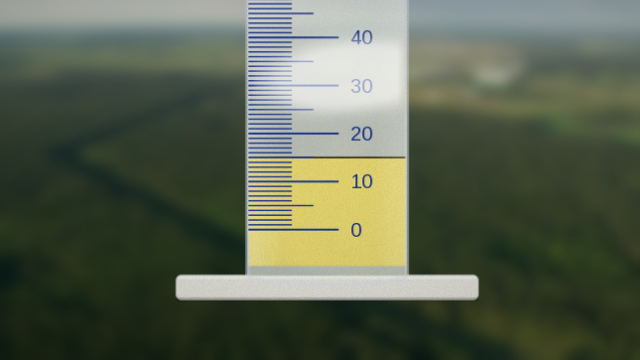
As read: 15
